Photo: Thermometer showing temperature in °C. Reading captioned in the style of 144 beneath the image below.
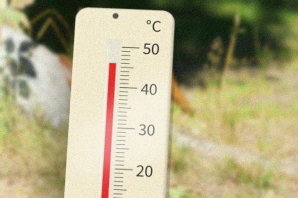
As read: 46
